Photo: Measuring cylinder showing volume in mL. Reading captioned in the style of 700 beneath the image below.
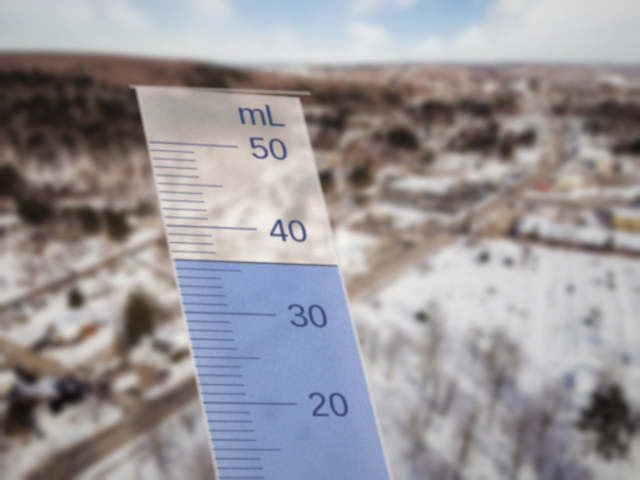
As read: 36
